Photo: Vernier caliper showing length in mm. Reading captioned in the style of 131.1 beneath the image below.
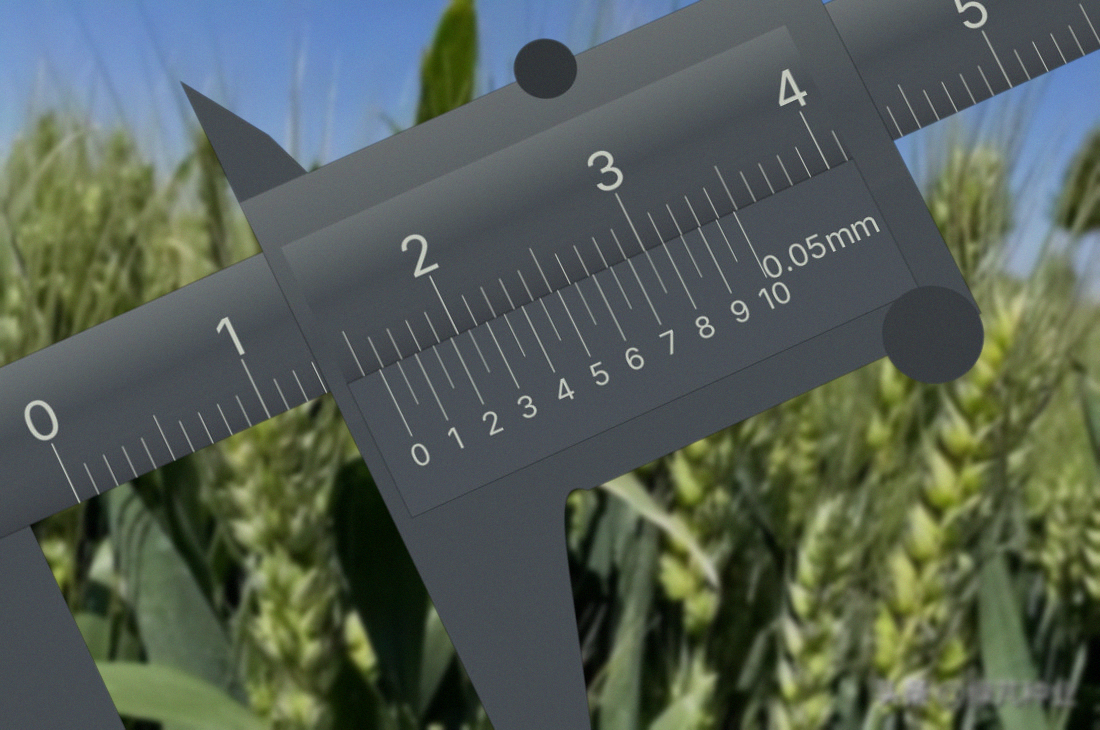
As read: 15.8
